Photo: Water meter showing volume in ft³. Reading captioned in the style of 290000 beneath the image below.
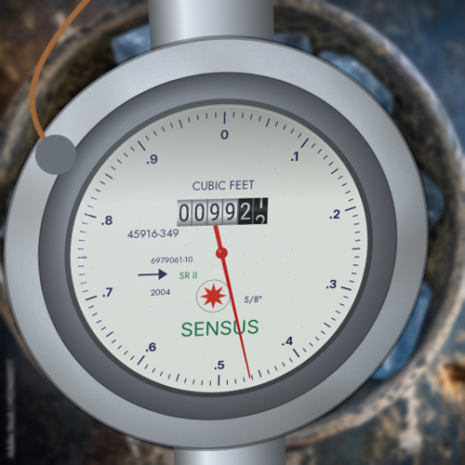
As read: 9921.46
